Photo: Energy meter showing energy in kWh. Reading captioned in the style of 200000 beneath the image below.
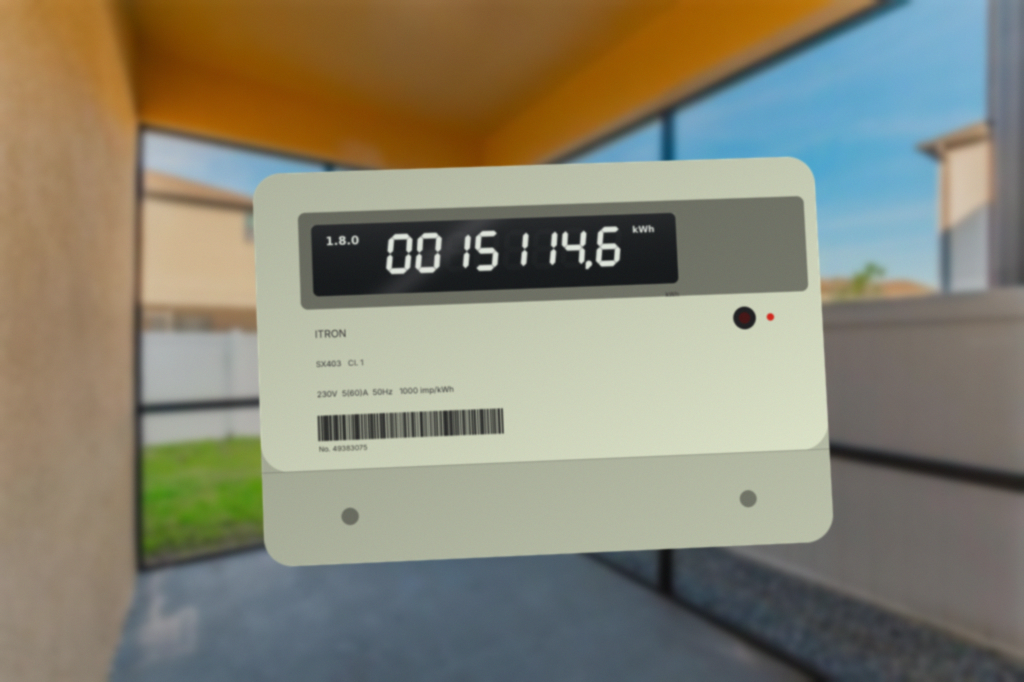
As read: 15114.6
